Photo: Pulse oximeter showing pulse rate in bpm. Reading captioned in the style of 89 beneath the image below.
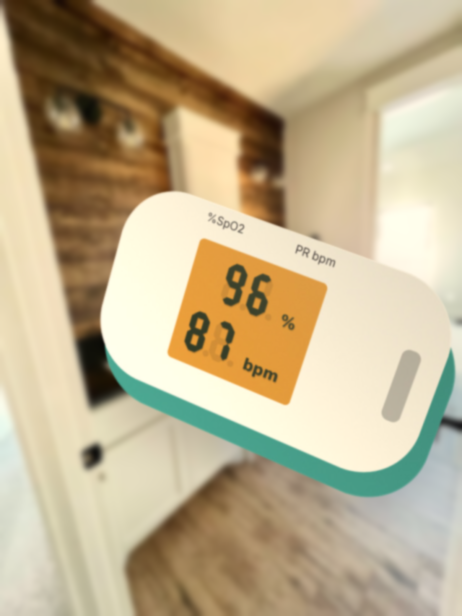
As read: 87
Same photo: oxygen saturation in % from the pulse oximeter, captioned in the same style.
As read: 96
